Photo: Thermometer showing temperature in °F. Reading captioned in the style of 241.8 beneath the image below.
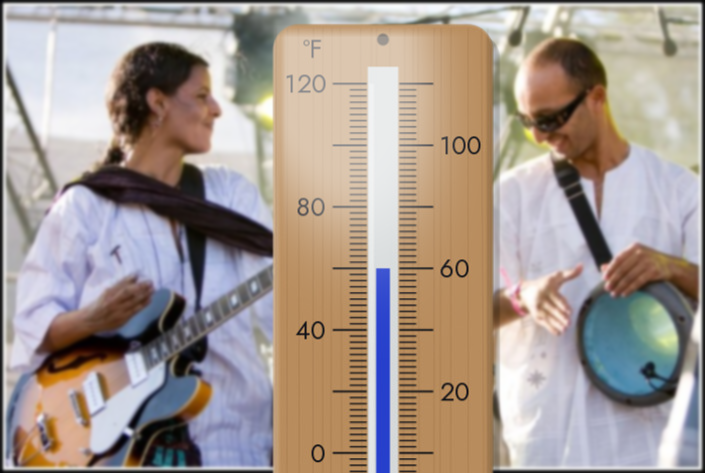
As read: 60
